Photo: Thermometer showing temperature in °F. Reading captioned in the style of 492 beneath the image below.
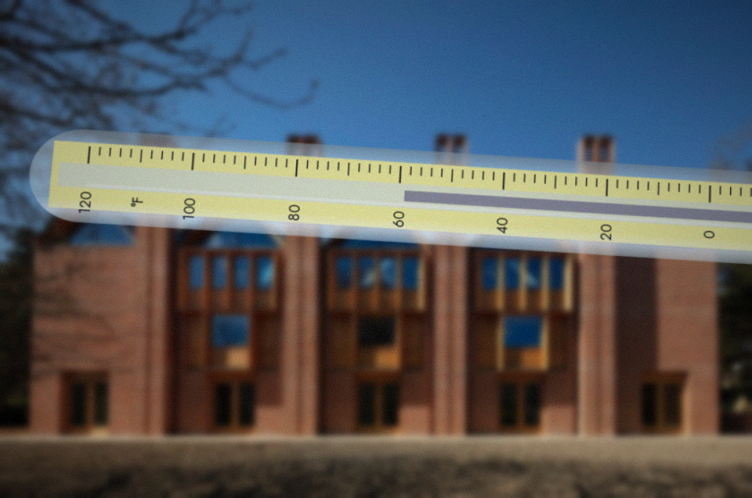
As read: 59
